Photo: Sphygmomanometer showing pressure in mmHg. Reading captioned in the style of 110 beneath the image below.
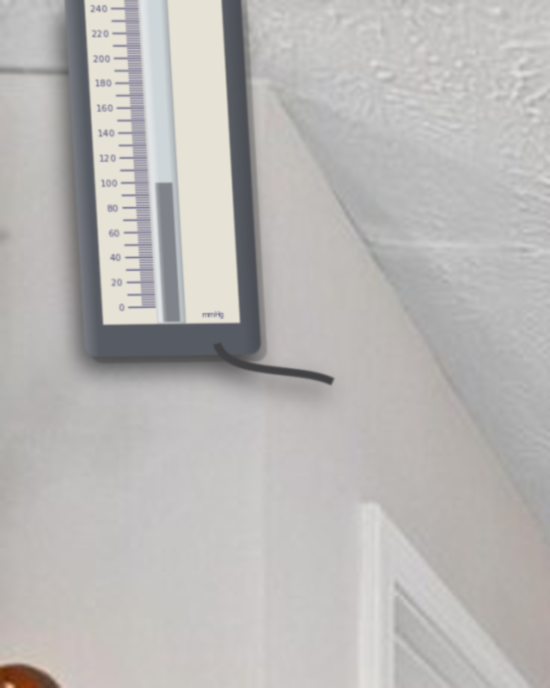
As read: 100
